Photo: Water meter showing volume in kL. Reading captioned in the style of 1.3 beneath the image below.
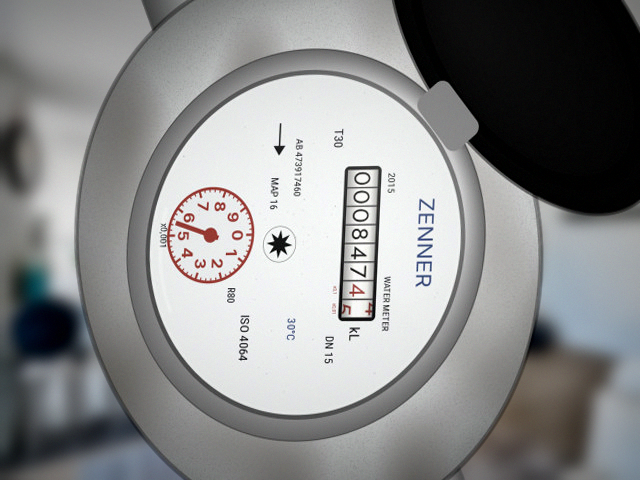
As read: 847.445
